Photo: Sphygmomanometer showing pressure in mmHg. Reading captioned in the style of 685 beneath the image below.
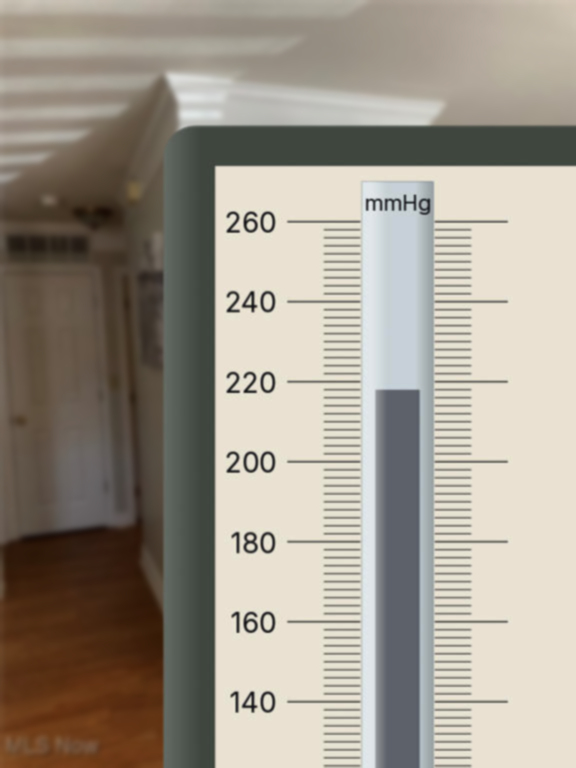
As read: 218
